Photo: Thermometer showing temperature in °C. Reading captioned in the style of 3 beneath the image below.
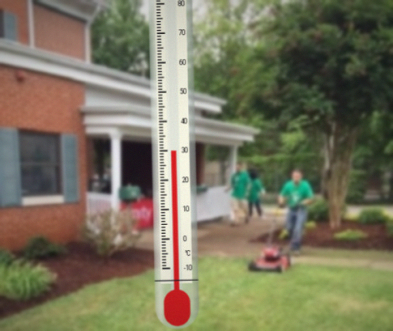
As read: 30
